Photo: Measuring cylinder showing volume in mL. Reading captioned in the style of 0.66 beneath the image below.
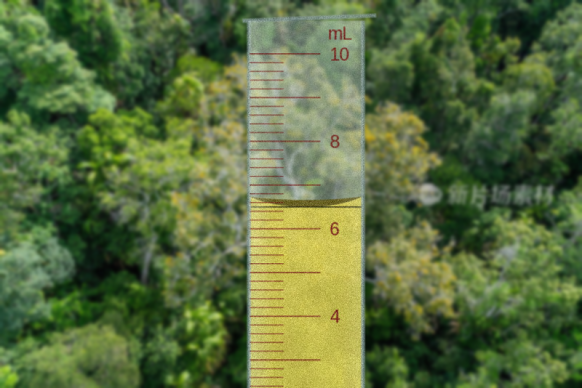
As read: 6.5
